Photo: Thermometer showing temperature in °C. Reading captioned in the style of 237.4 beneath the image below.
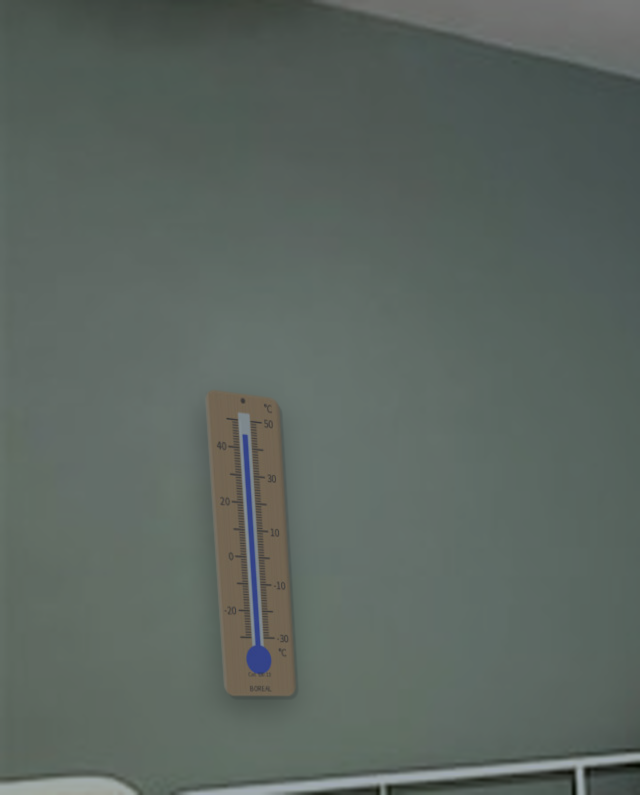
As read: 45
